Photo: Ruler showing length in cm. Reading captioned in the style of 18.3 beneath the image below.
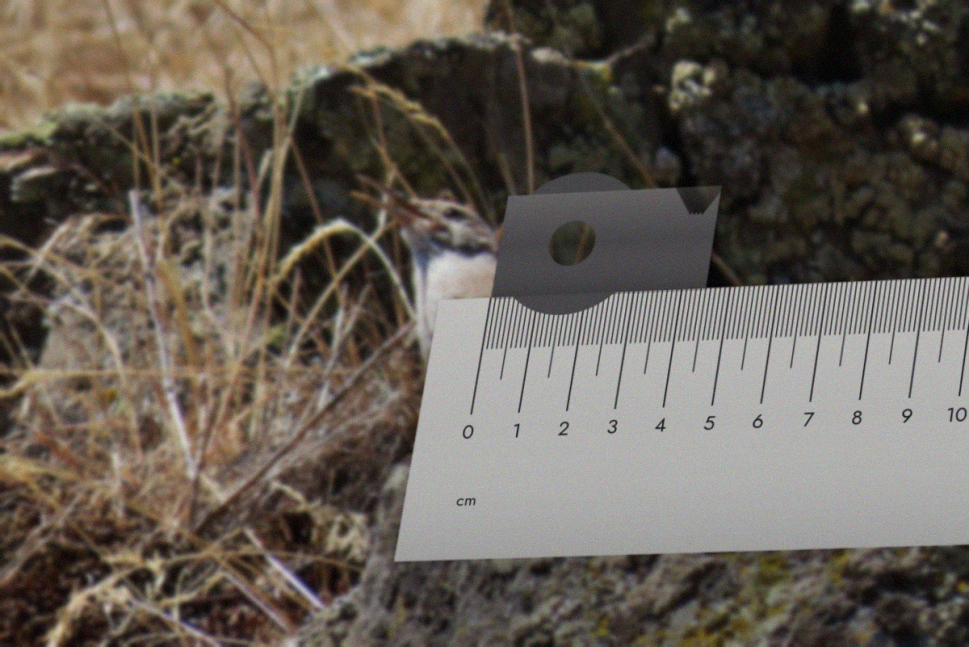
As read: 4.5
